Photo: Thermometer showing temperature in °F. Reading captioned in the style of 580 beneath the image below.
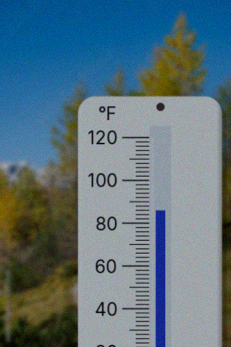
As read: 86
